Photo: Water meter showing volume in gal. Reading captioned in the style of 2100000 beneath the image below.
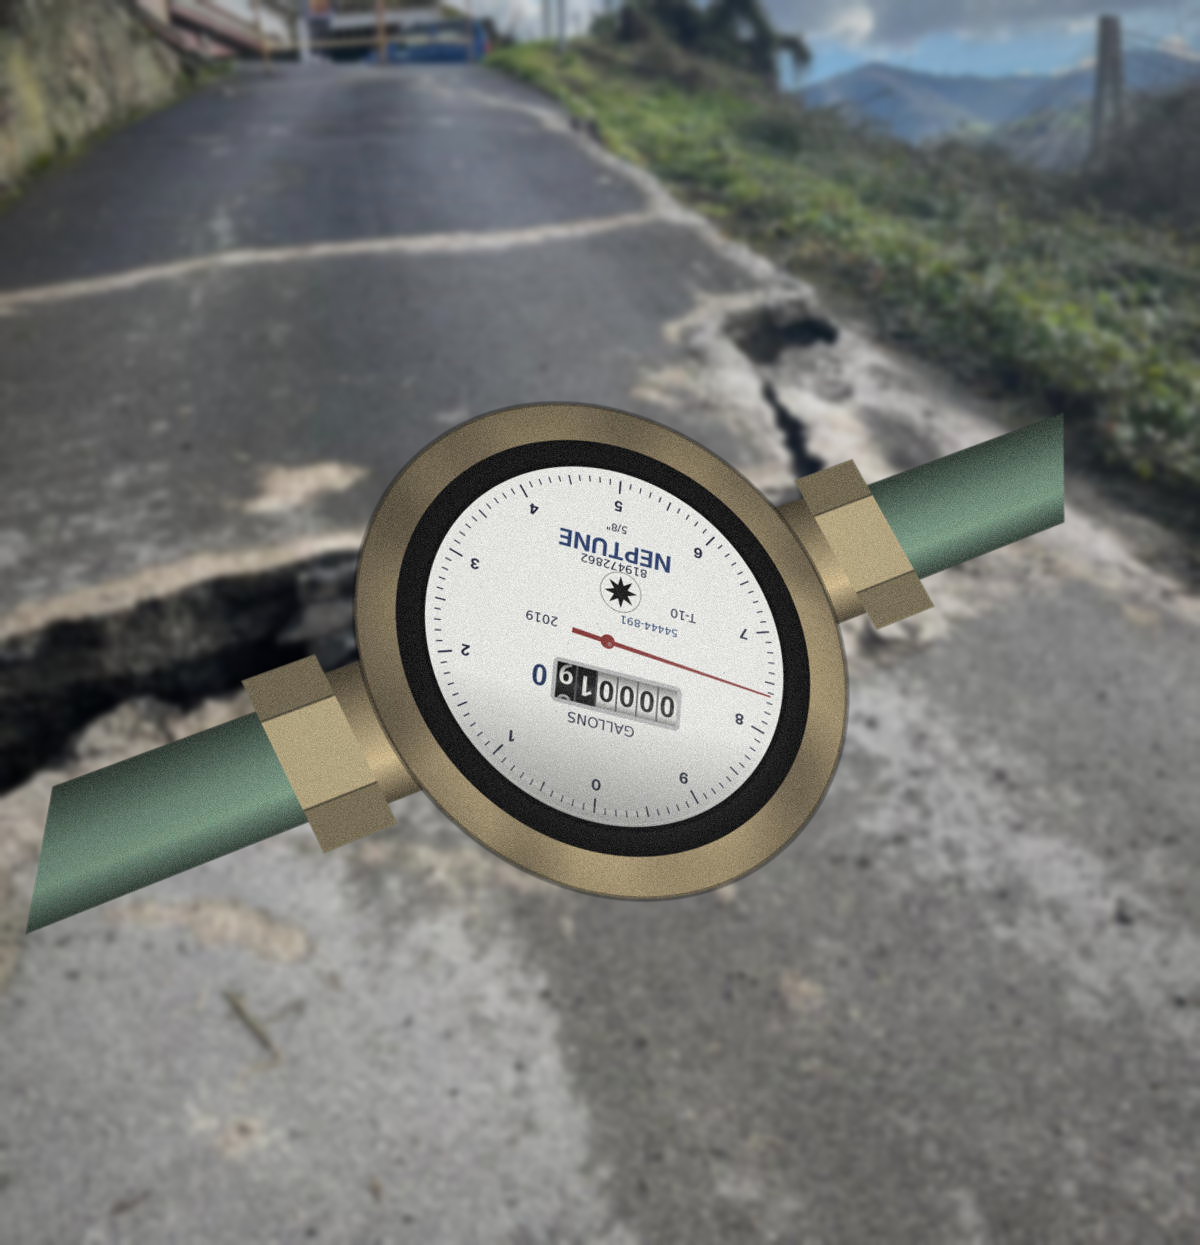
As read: 187.6
